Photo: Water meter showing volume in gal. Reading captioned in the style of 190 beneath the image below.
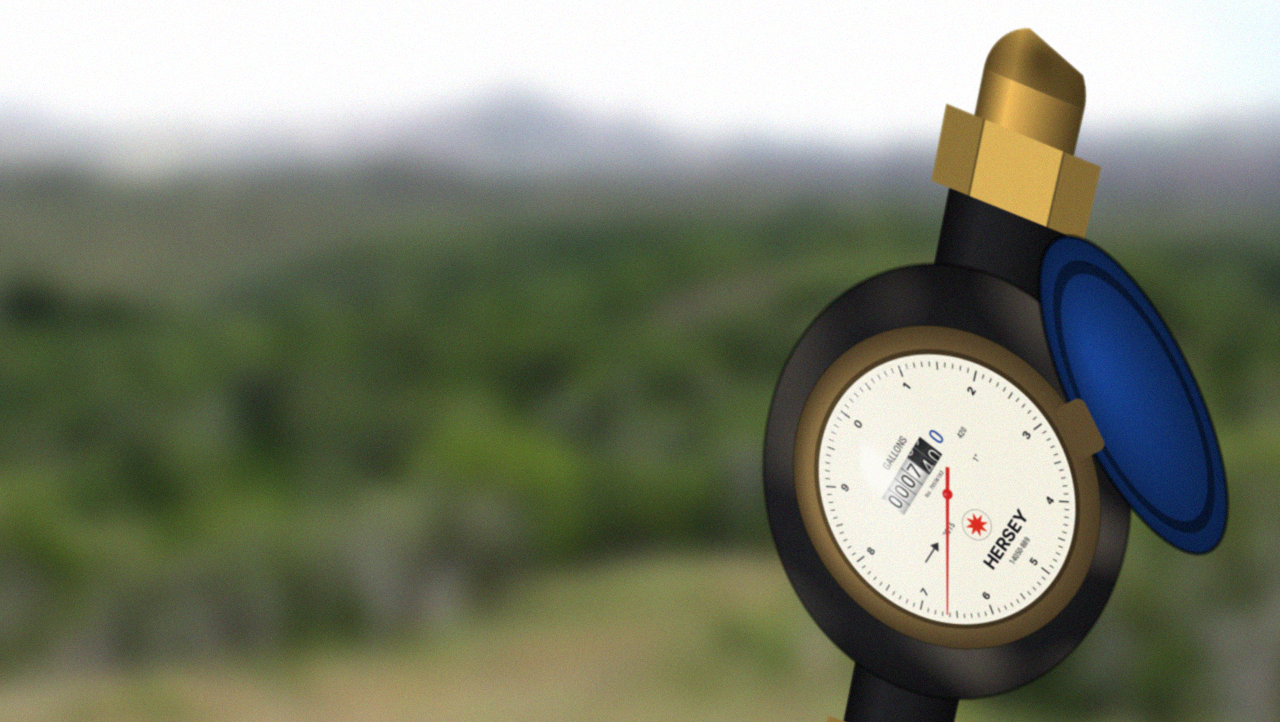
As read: 7396.6
